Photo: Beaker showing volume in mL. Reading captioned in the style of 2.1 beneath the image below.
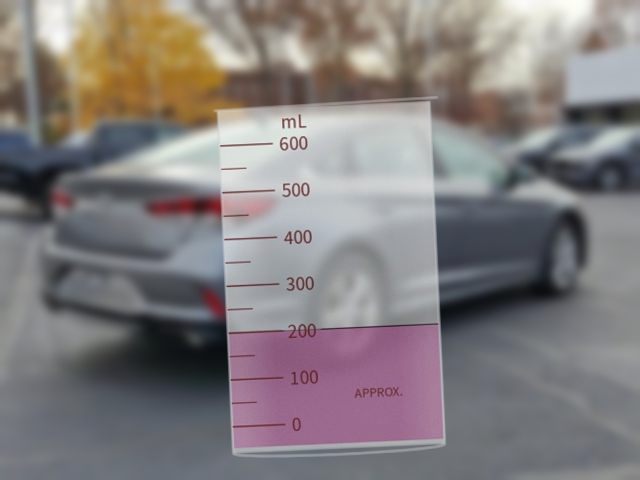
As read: 200
